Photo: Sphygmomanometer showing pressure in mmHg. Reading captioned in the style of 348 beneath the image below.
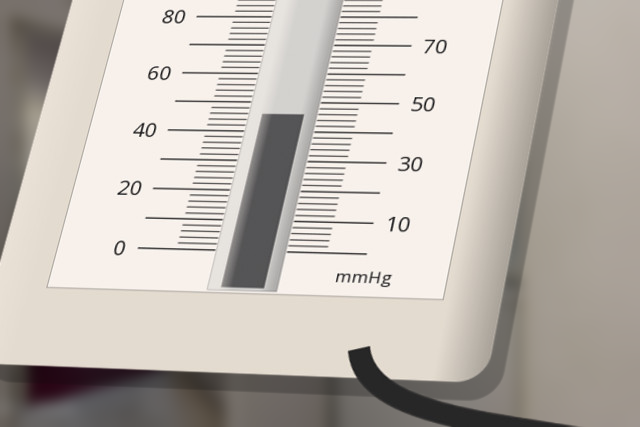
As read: 46
